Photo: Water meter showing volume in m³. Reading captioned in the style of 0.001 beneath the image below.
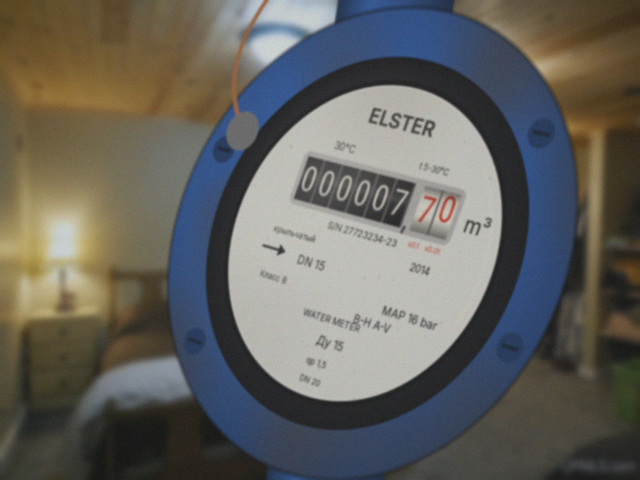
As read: 7.70
